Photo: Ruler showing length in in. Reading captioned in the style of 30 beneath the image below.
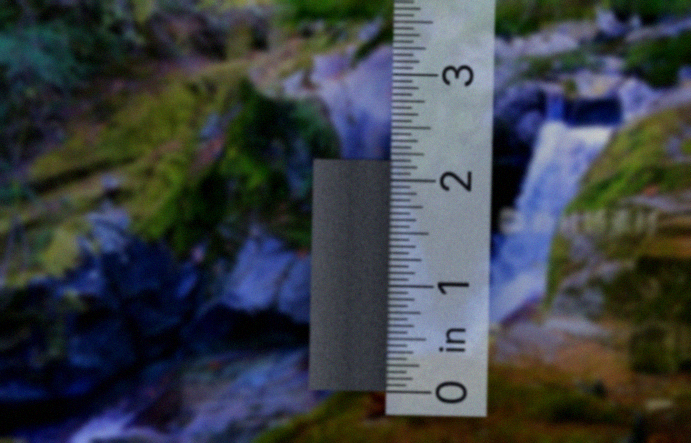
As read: 2.1875
